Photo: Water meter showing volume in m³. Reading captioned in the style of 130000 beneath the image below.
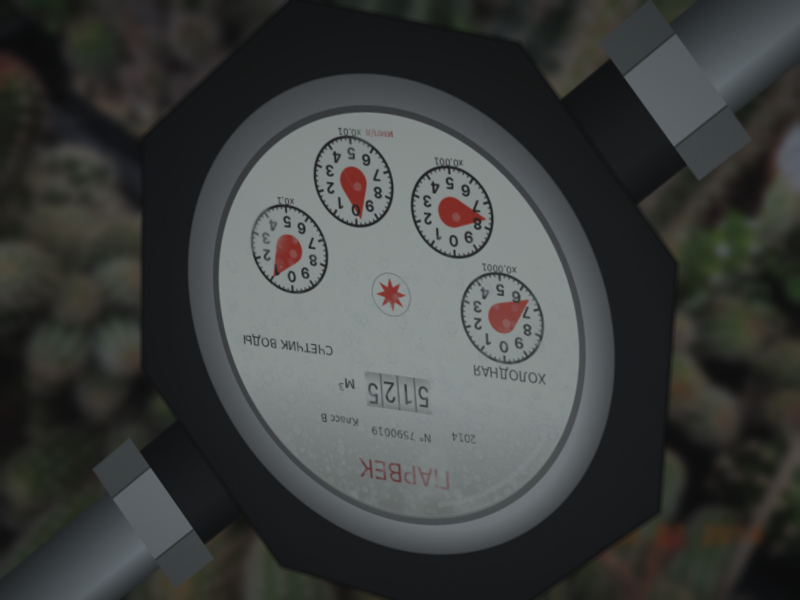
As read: 5125.0976
